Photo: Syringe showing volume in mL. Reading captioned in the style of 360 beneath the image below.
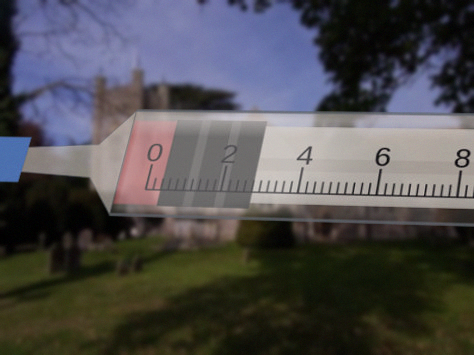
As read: 0.4
